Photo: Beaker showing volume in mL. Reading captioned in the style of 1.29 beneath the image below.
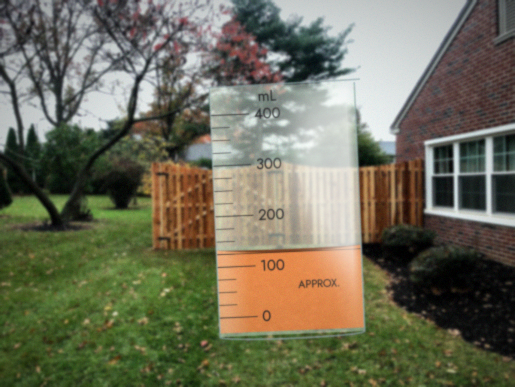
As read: 125
